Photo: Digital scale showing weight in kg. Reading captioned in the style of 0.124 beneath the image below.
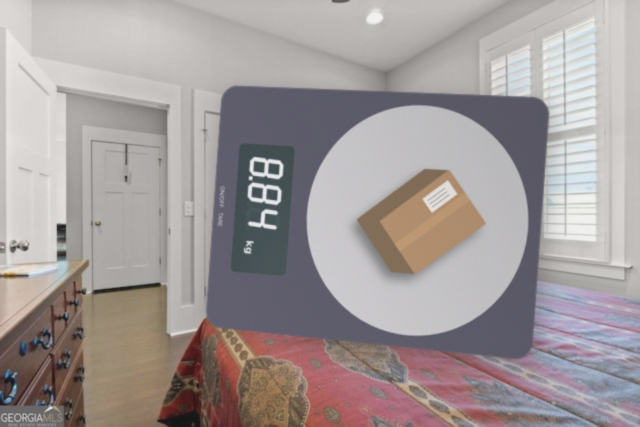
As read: 8.84
